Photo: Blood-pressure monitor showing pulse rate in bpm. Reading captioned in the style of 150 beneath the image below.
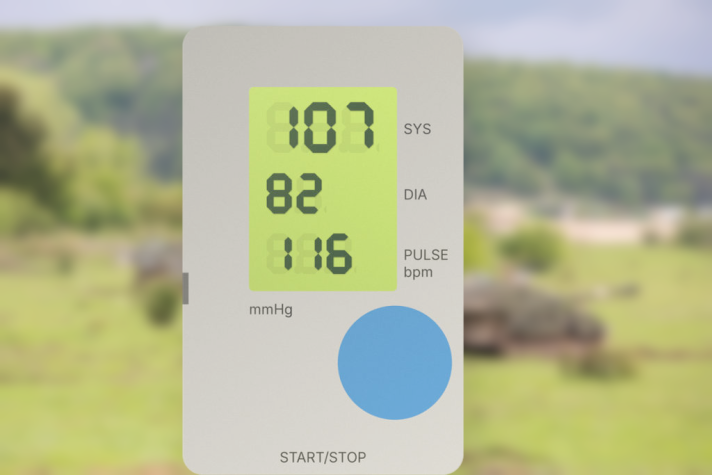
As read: 116
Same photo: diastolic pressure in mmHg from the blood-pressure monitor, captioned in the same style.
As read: 82
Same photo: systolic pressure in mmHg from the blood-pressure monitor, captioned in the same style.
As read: 107
